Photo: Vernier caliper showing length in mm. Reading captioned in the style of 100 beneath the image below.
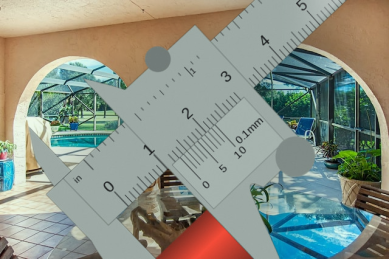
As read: 13.2
